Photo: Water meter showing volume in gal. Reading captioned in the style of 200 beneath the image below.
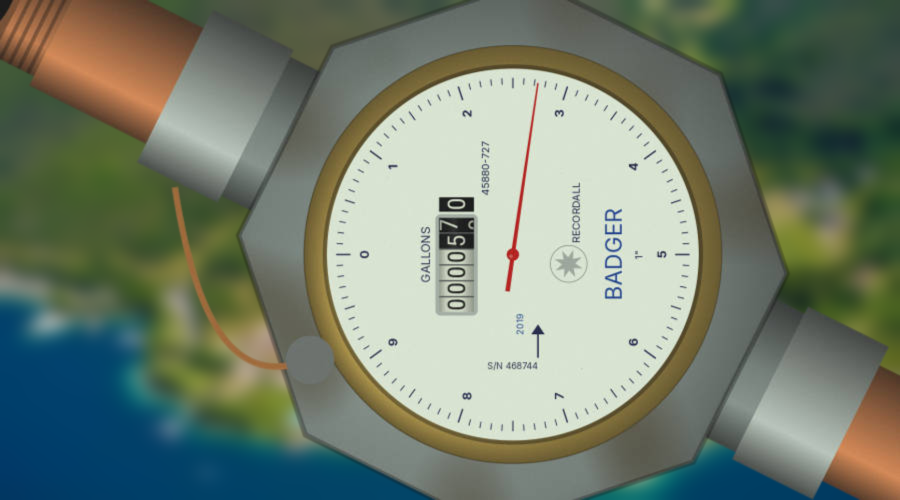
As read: 572.7
